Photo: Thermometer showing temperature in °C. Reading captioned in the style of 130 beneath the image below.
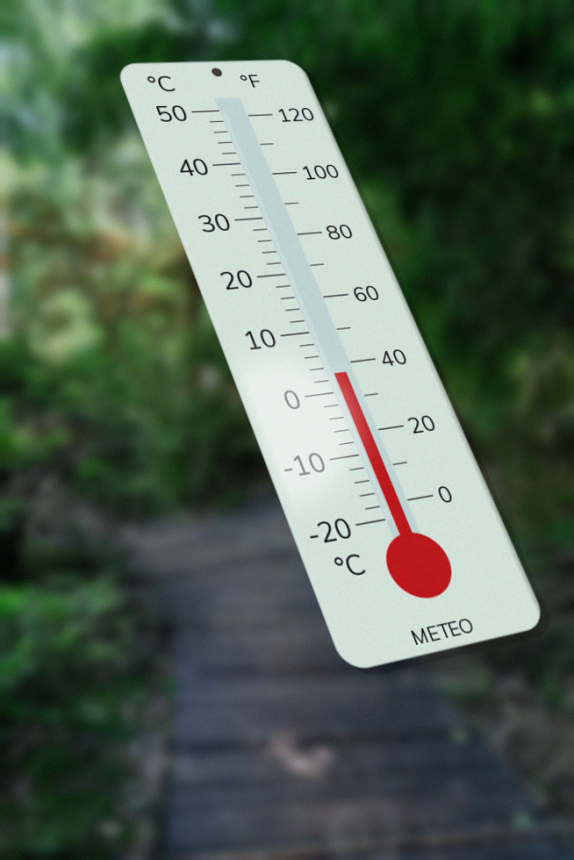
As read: 3
